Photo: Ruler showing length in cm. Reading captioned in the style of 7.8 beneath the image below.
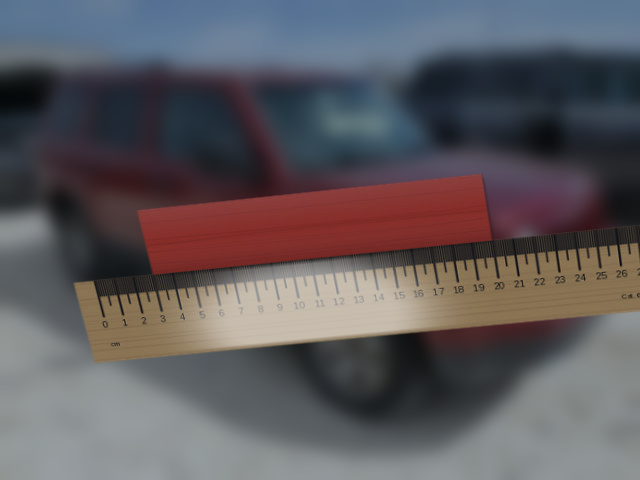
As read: 17
